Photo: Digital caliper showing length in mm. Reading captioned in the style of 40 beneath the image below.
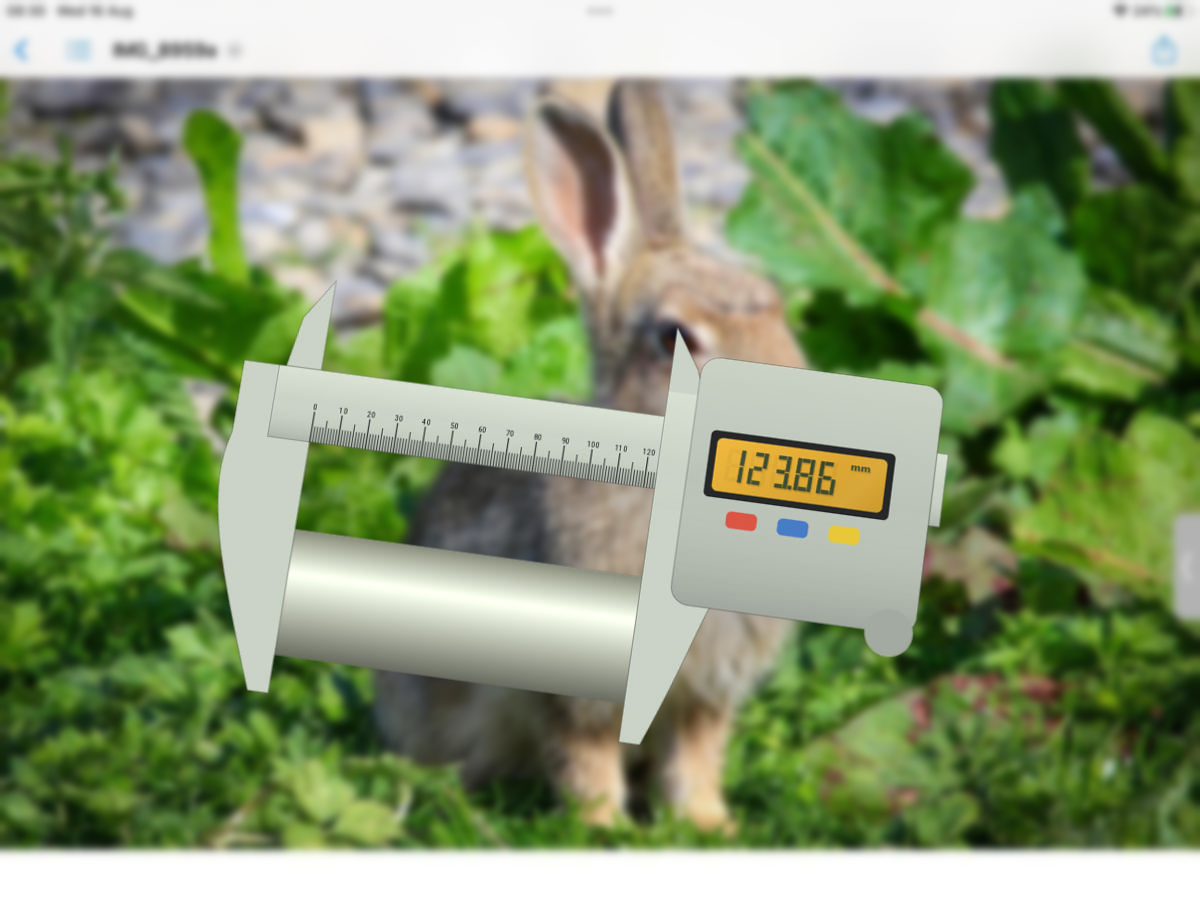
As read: 123.86
